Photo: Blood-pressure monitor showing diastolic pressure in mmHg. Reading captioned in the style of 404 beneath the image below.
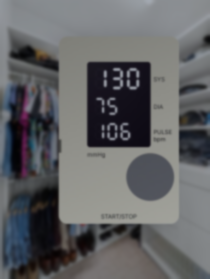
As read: 75
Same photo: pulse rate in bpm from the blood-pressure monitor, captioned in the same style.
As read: 106
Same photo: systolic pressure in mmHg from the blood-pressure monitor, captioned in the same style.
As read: 130
